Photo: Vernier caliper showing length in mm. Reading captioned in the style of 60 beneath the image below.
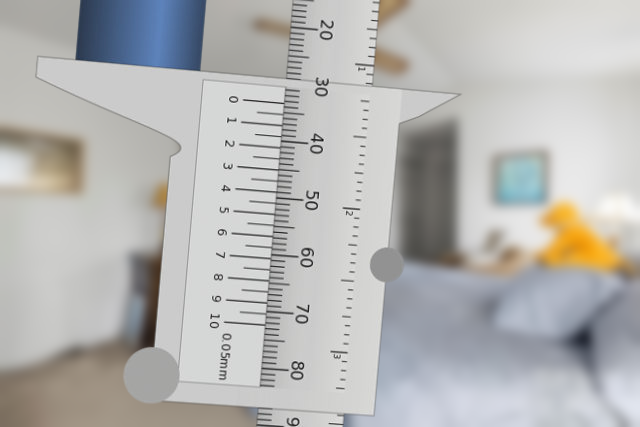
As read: 33.4
